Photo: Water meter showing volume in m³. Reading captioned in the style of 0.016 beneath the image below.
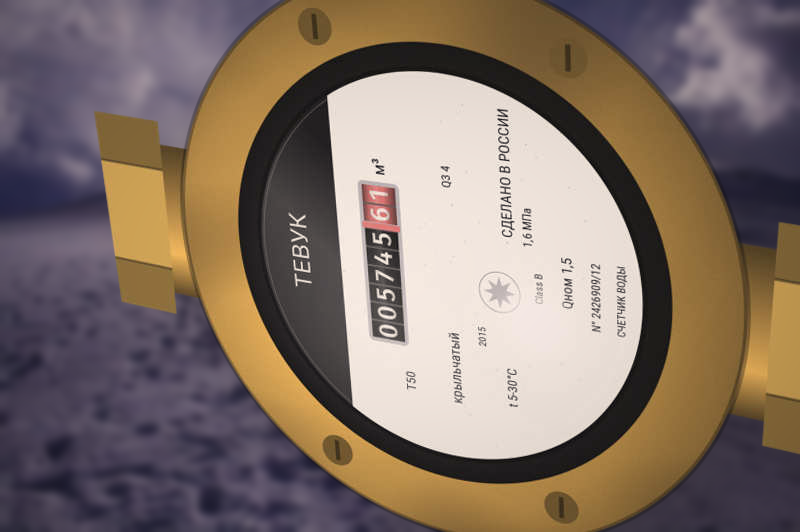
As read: 5745.61
